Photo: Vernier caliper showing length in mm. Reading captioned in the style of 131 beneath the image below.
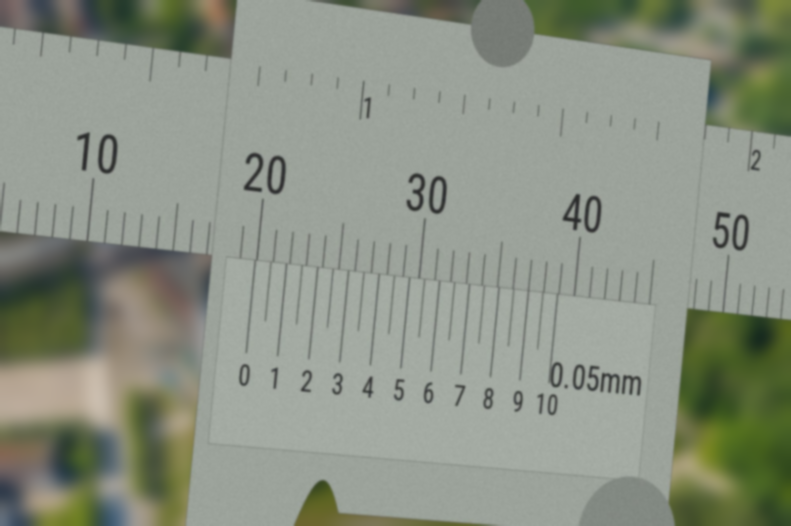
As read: 19.9
